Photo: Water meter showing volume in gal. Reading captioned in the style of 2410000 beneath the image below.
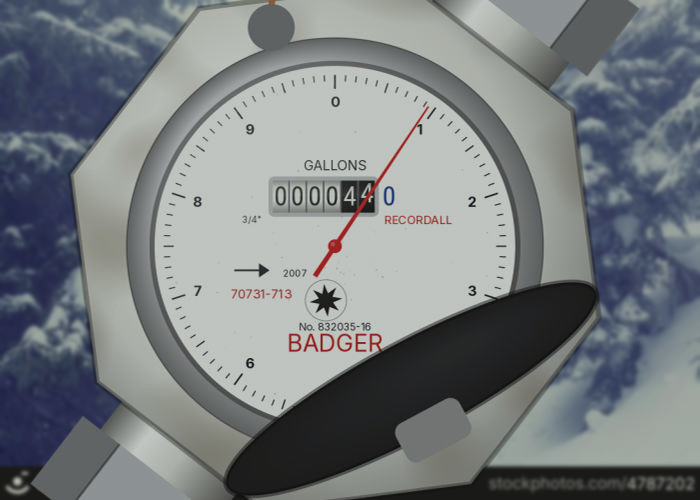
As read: 440.9
